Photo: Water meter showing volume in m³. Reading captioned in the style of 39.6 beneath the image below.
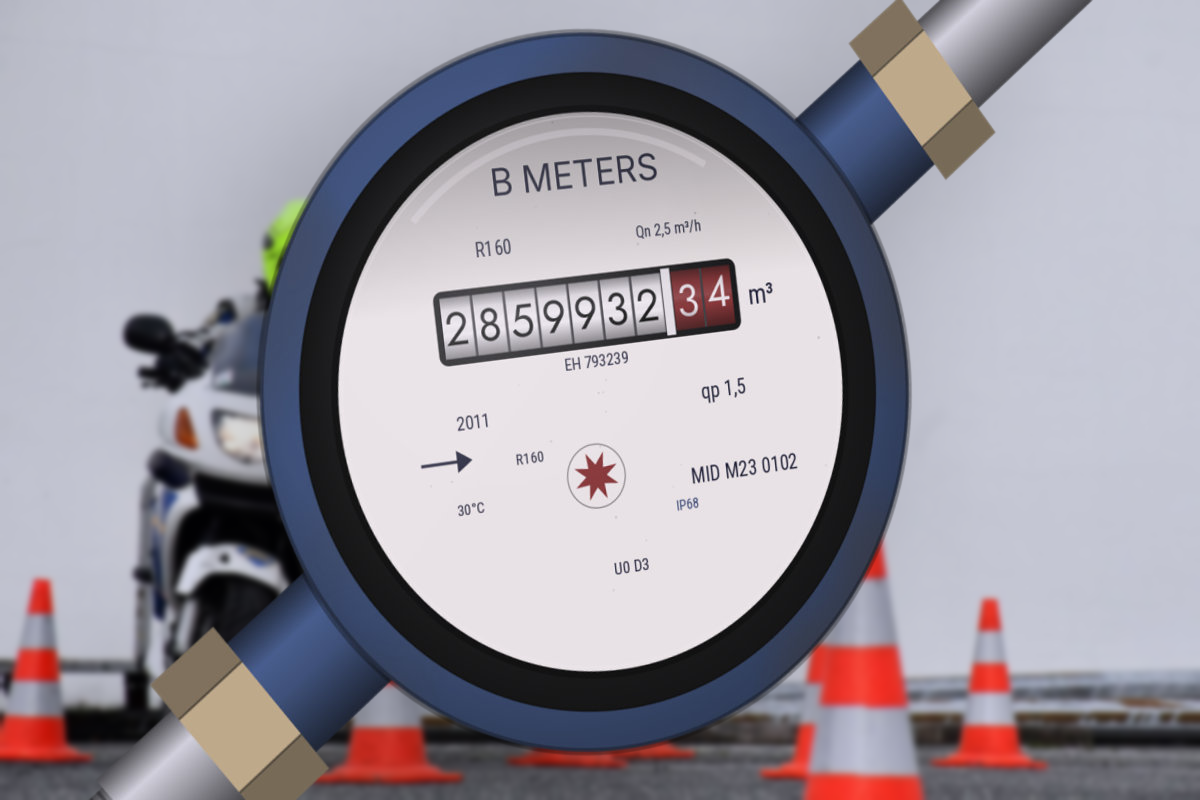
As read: 2859932.34
